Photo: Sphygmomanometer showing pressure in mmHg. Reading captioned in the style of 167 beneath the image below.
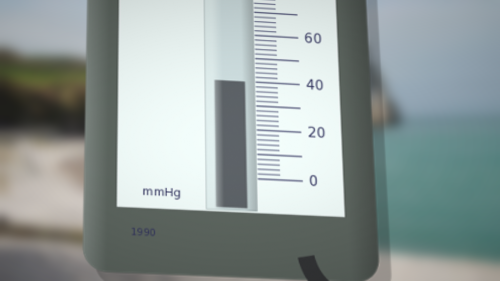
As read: 40
